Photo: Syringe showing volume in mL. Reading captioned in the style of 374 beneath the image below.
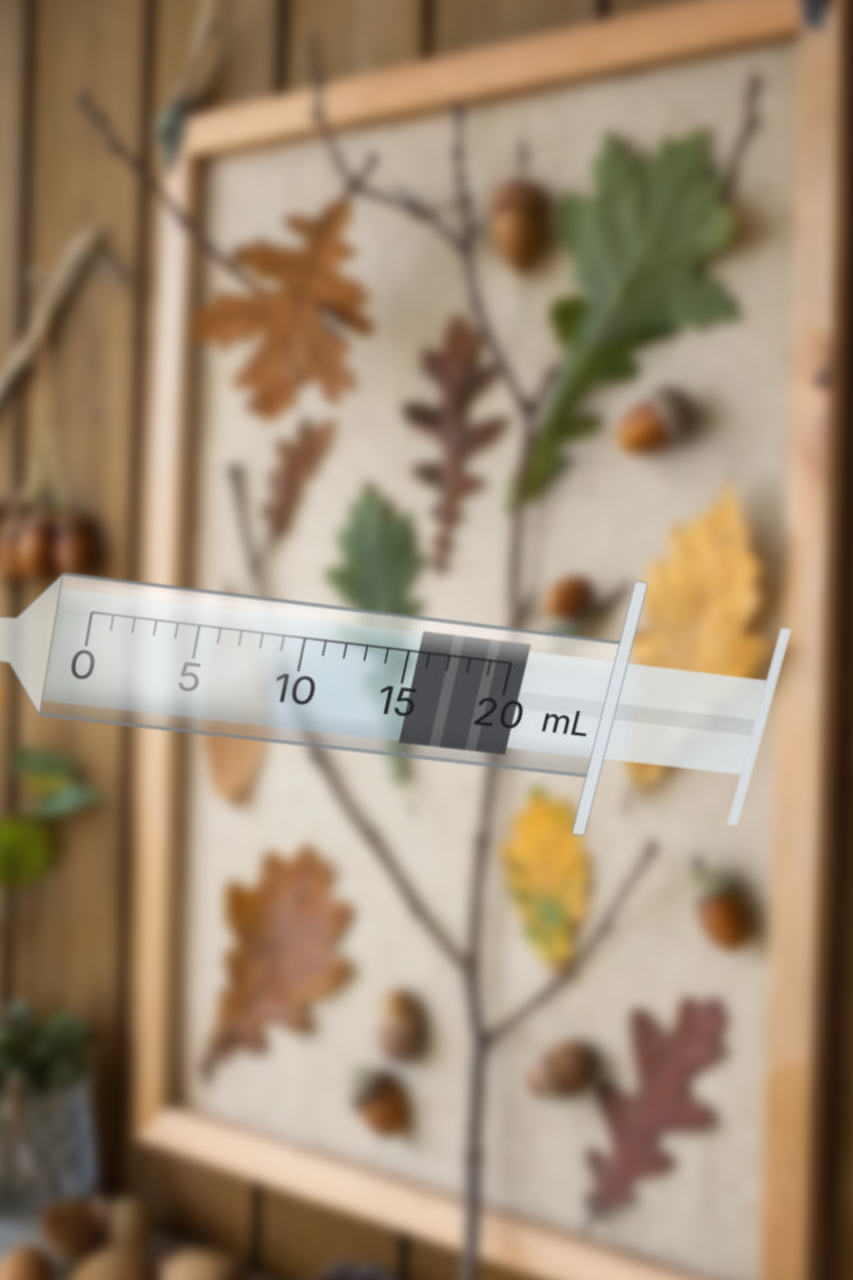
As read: 15.5
